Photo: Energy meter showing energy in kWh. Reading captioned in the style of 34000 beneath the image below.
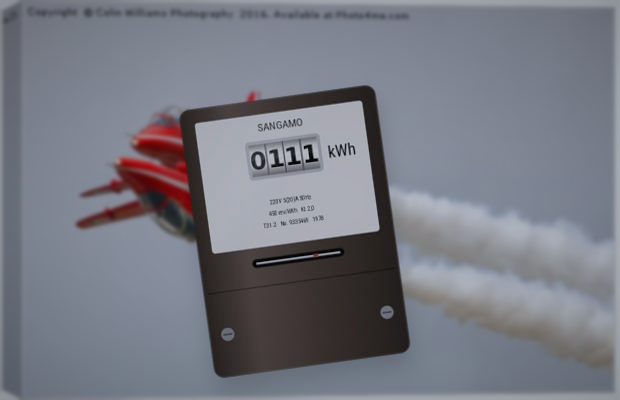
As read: 111
